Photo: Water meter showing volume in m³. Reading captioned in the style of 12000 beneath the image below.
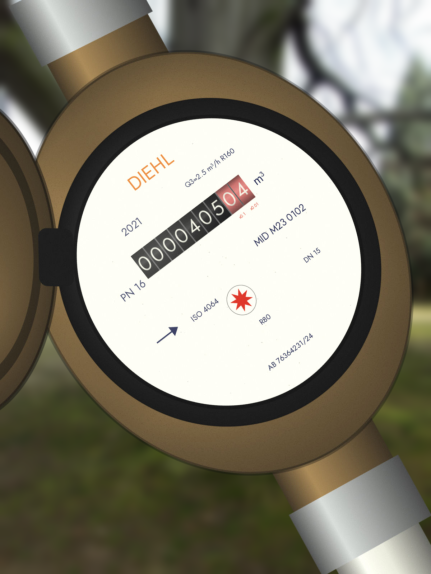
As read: 405.04
